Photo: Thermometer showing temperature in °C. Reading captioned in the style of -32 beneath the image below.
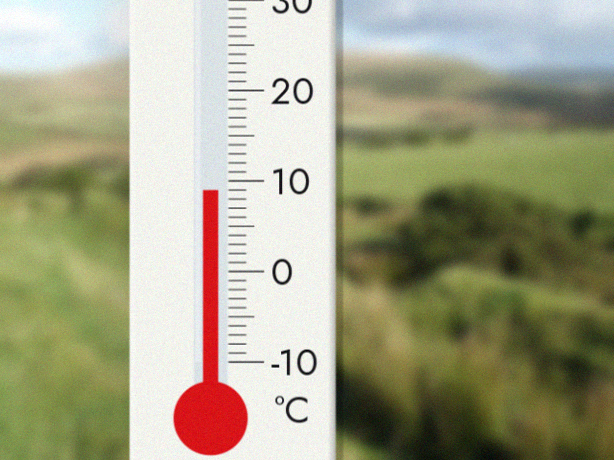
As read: 9
